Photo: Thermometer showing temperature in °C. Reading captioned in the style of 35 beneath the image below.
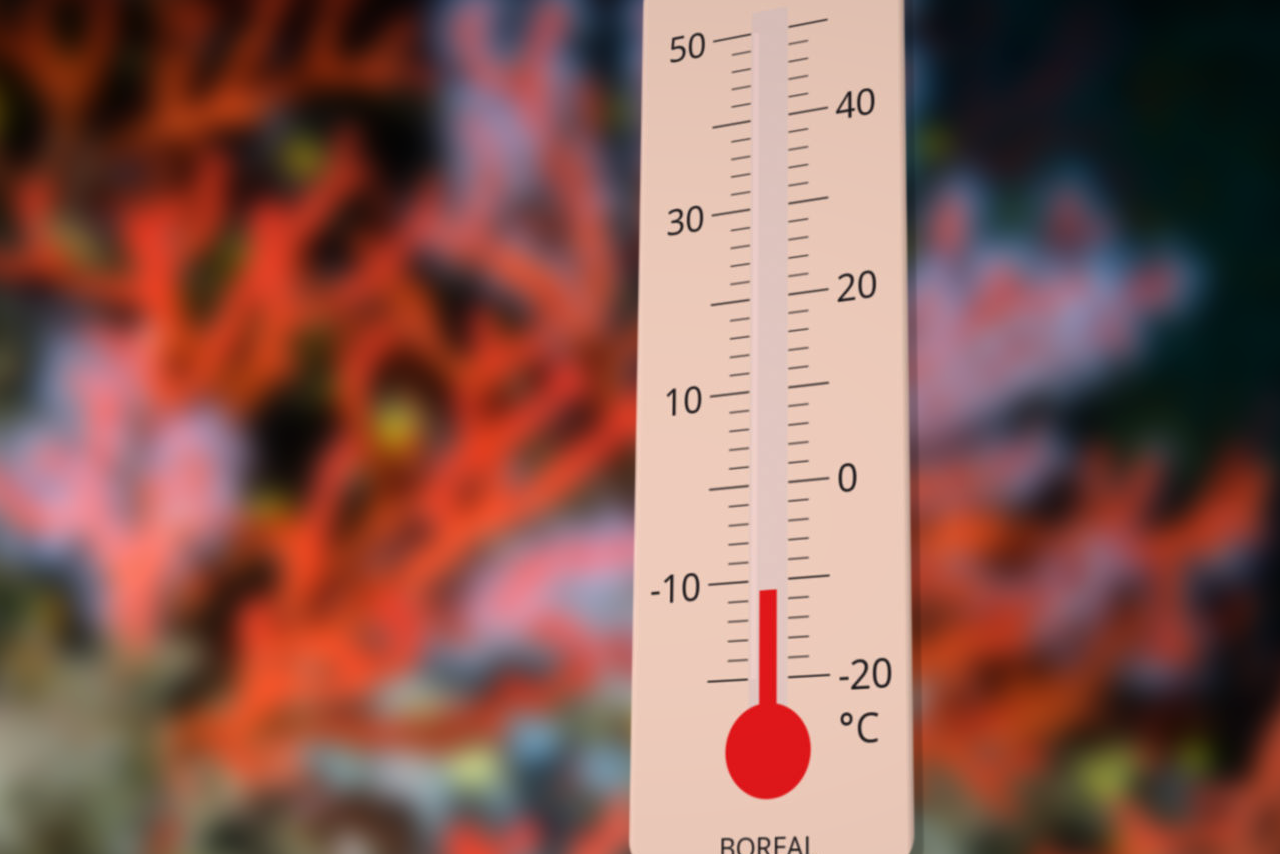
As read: -11
